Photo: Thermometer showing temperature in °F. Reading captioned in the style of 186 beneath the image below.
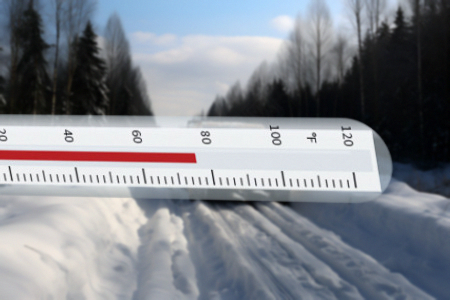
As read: 76
